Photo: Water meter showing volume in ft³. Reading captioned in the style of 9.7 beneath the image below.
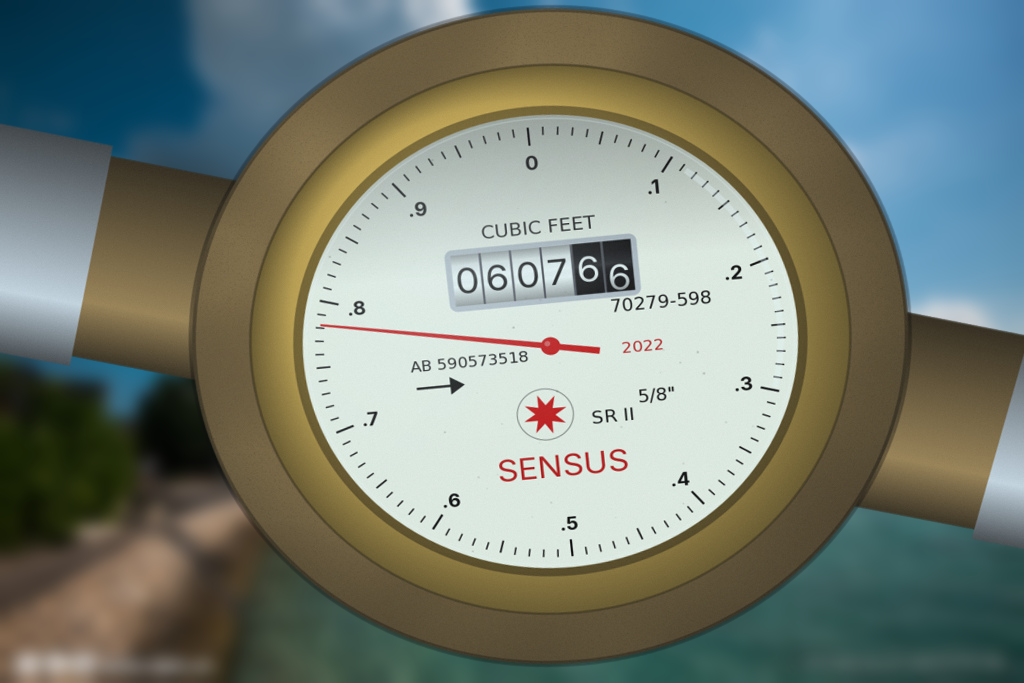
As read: 60765.78
